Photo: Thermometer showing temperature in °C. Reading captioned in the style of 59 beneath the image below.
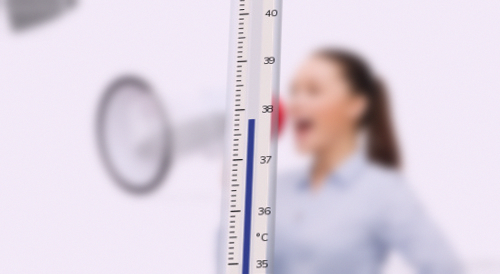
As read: 37.8
